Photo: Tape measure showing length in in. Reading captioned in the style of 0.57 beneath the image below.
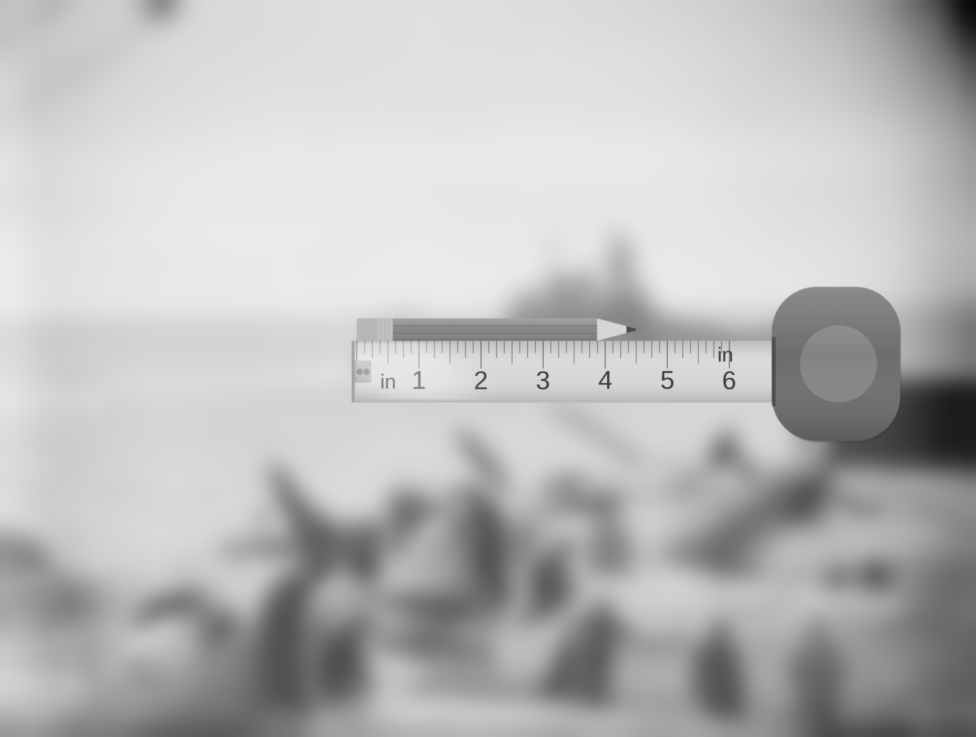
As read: 4.5
